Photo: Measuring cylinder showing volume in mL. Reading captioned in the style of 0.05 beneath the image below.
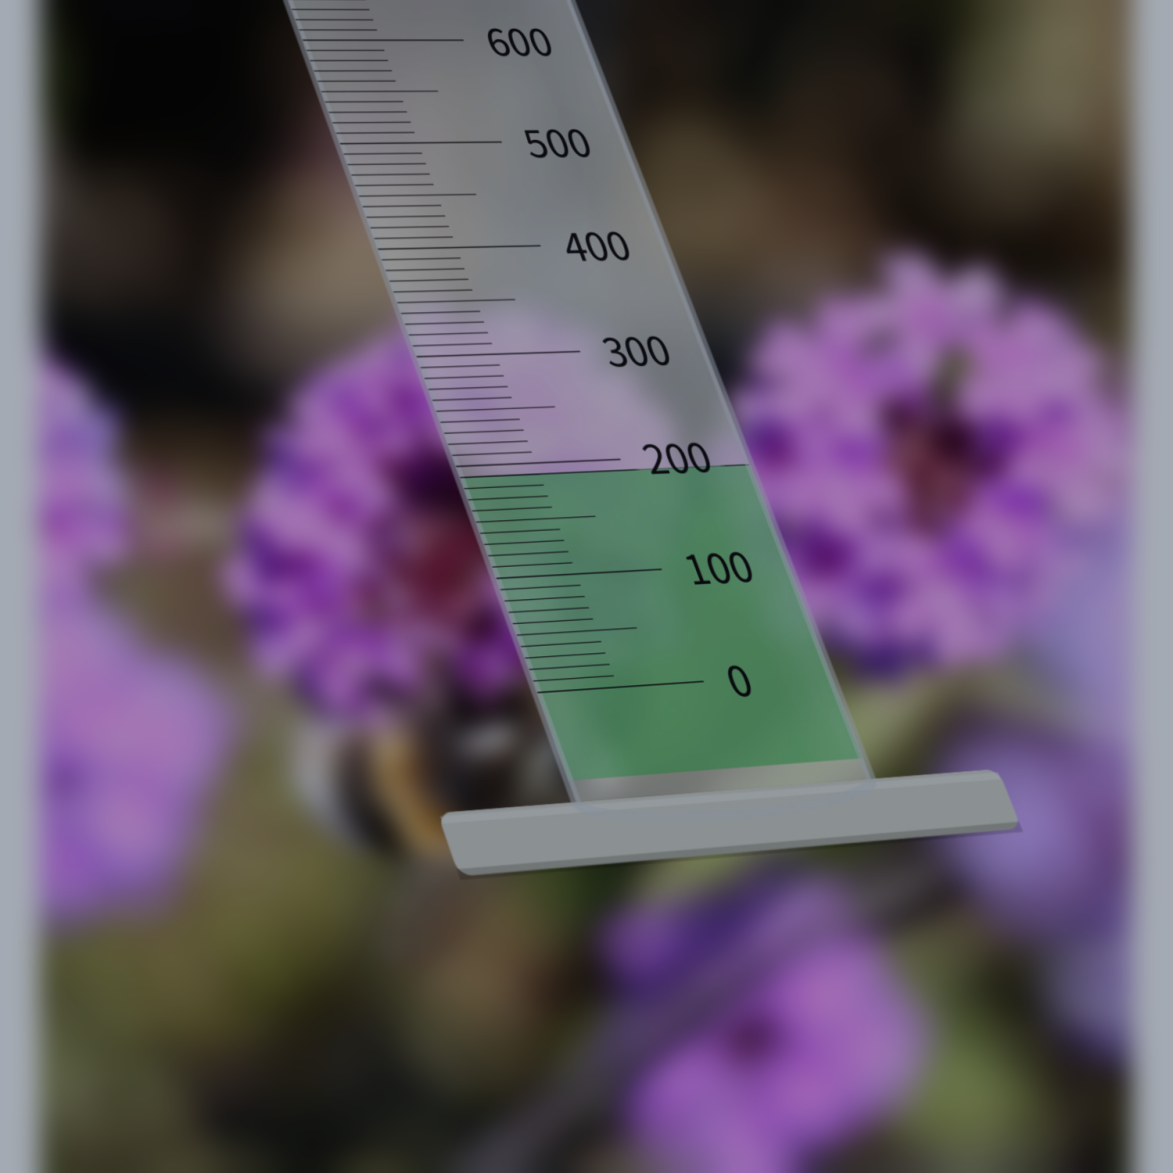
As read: 190
